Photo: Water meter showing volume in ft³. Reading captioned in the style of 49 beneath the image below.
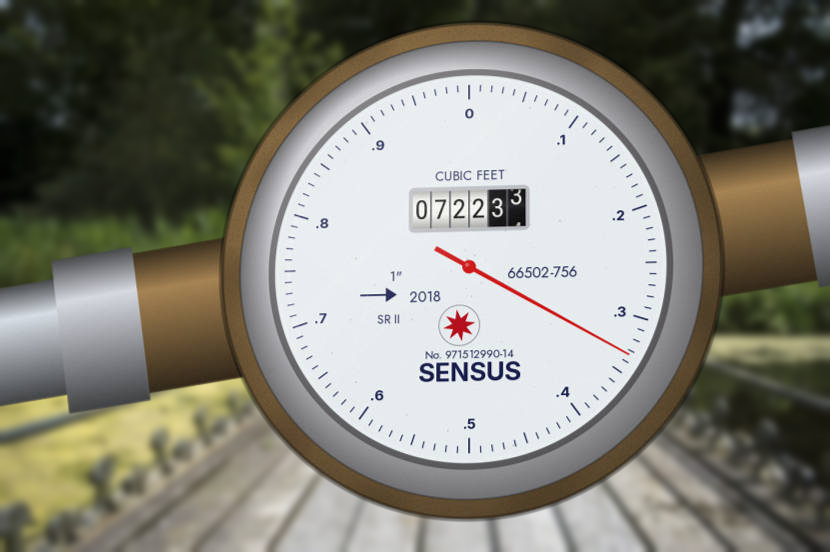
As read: 72233.33
